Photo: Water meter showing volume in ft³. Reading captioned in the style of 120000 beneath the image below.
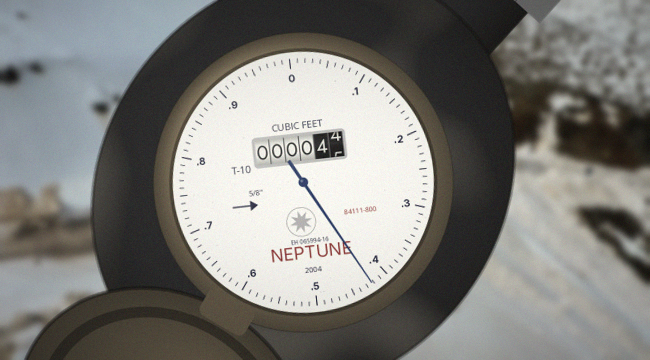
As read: 44.42
